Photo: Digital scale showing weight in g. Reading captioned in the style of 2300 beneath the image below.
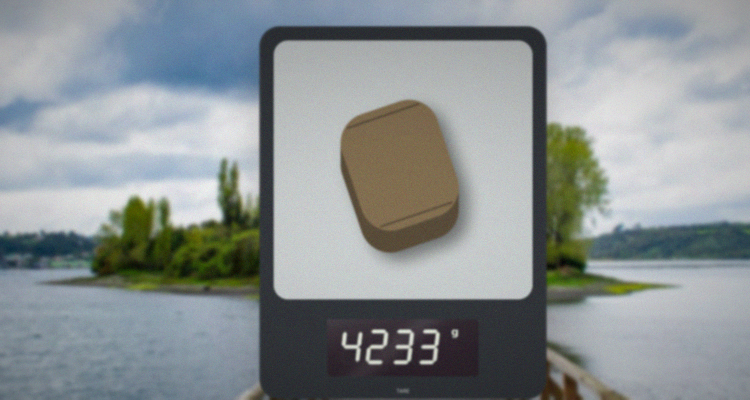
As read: 4233
